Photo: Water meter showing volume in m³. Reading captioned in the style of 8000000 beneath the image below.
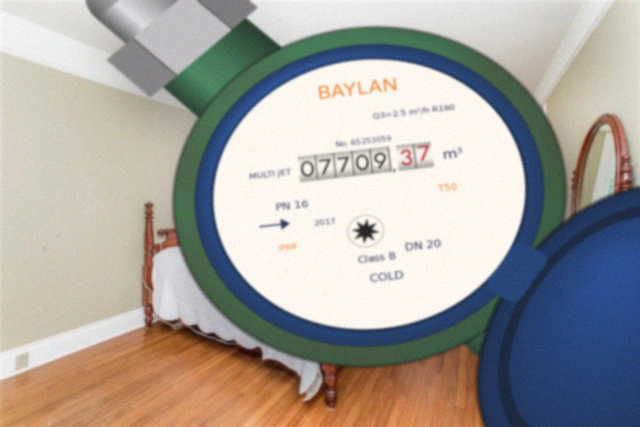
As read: 7709.37
